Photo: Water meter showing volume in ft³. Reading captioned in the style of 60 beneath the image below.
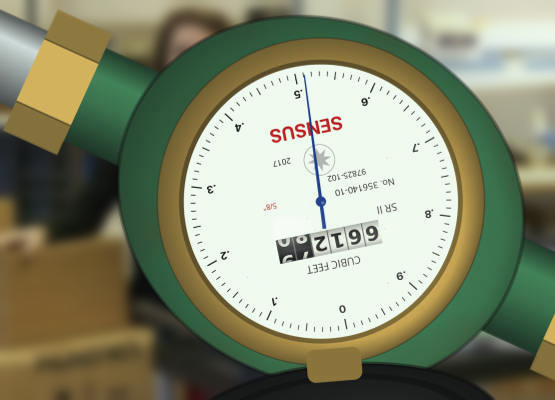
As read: 661279.51
